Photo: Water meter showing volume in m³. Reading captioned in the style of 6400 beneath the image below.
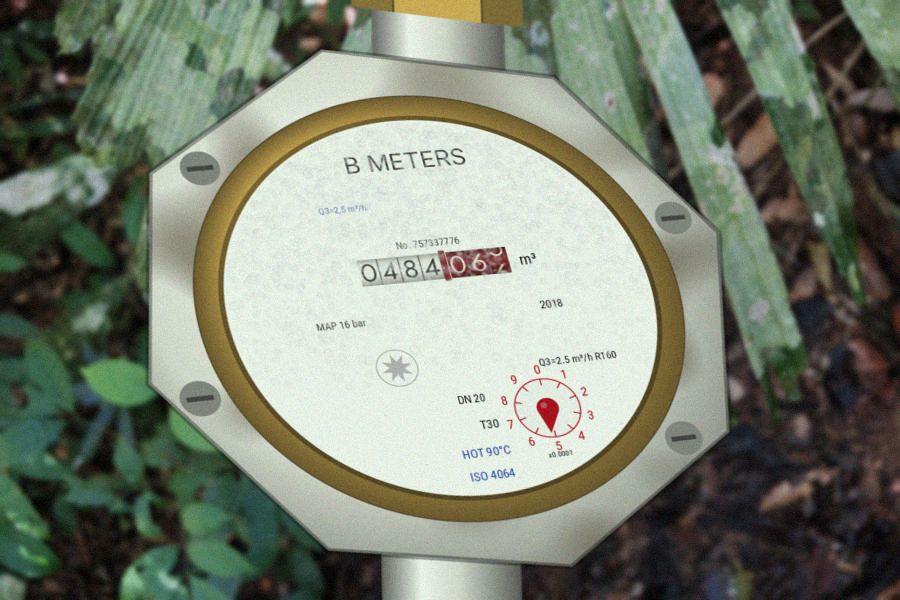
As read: 484.0655
